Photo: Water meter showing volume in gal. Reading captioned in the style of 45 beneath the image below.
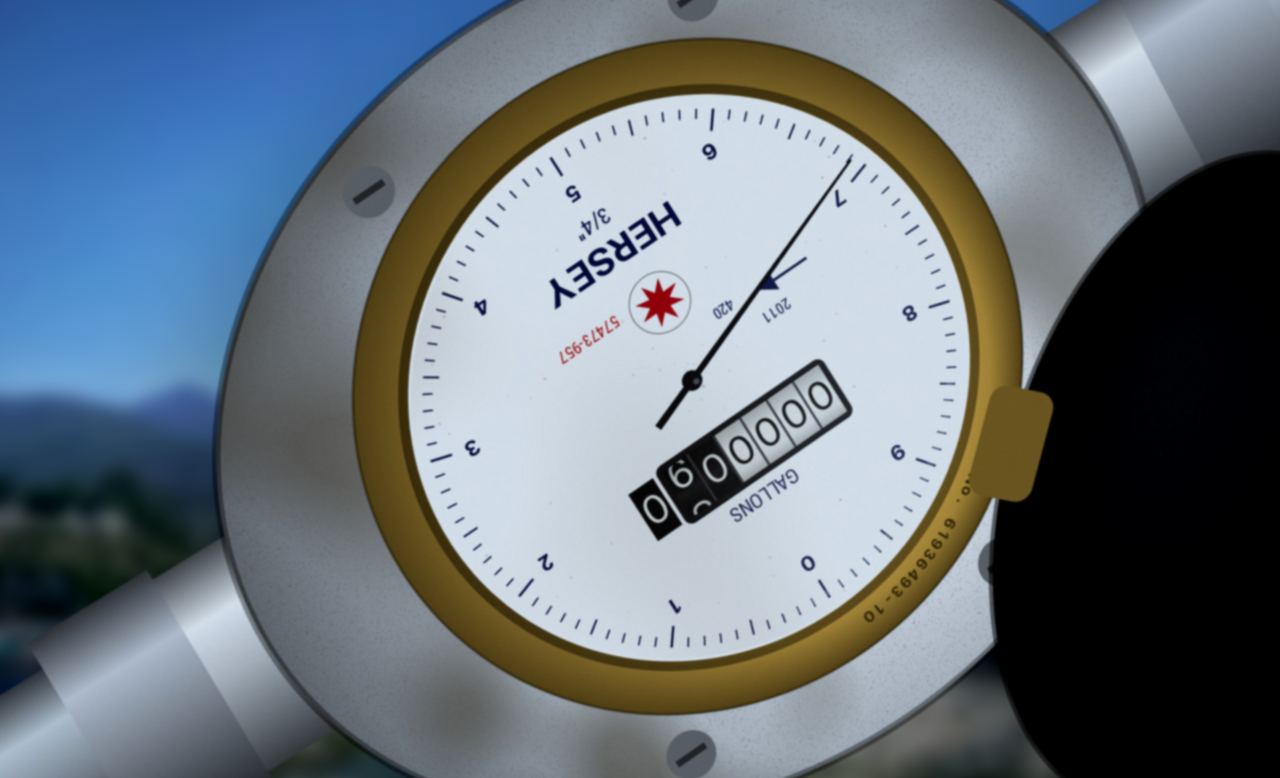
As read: 86.9
